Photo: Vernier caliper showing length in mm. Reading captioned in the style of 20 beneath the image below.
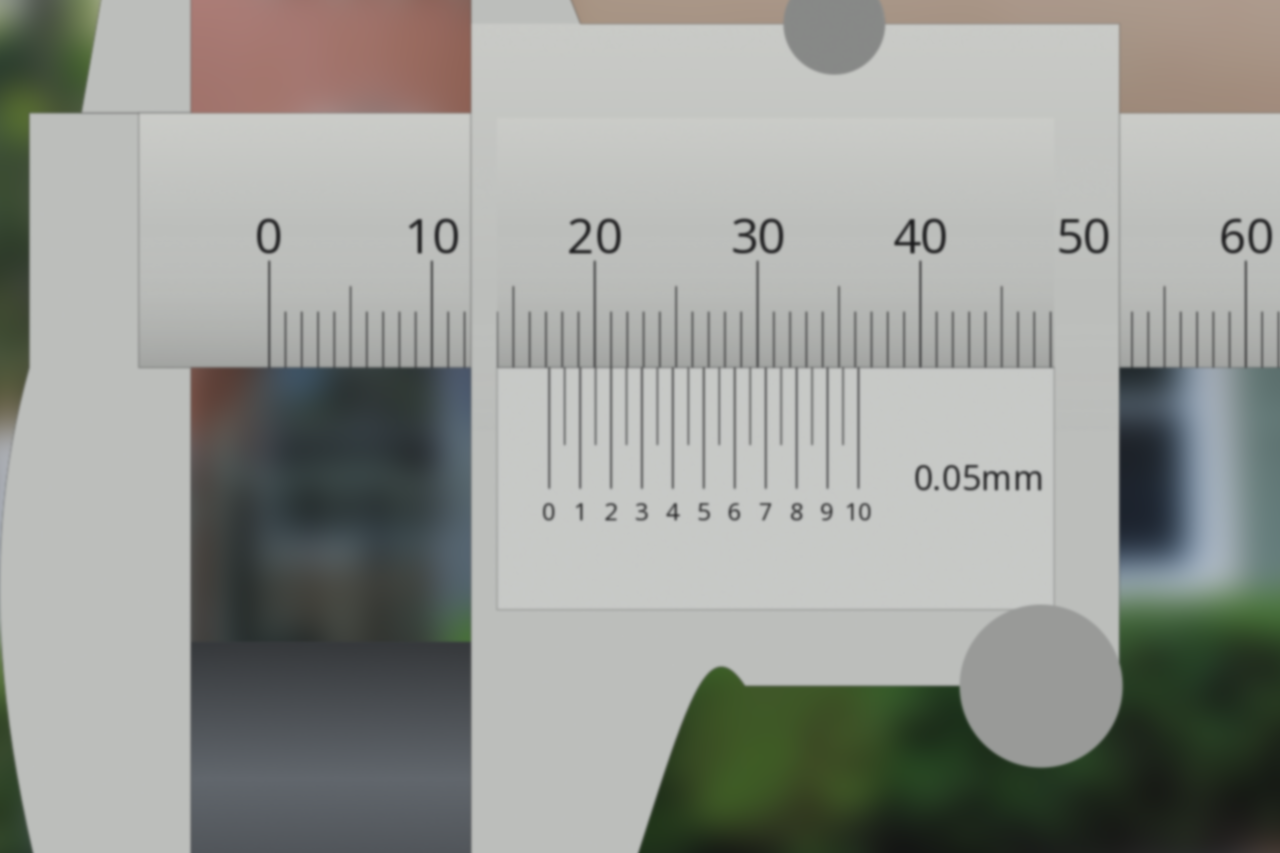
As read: 17.2
